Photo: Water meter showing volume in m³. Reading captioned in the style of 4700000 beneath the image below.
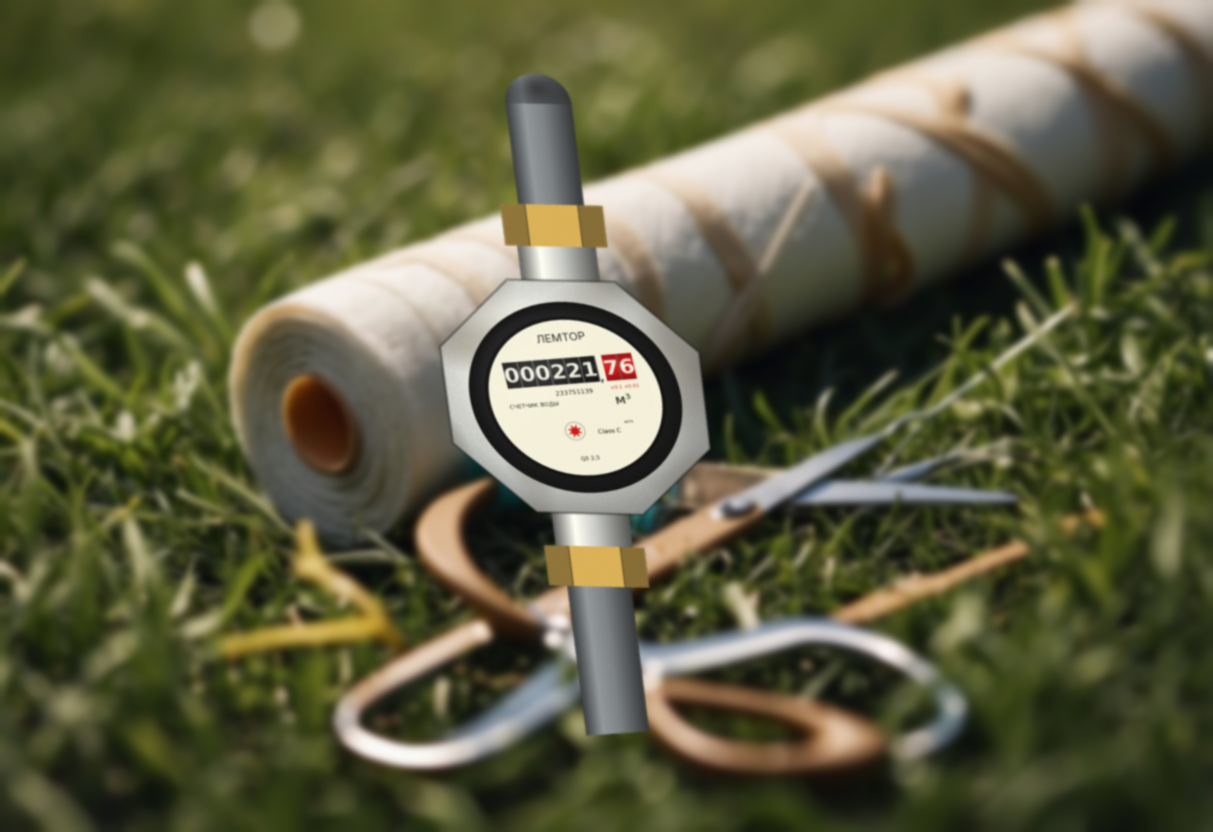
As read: 221.76
